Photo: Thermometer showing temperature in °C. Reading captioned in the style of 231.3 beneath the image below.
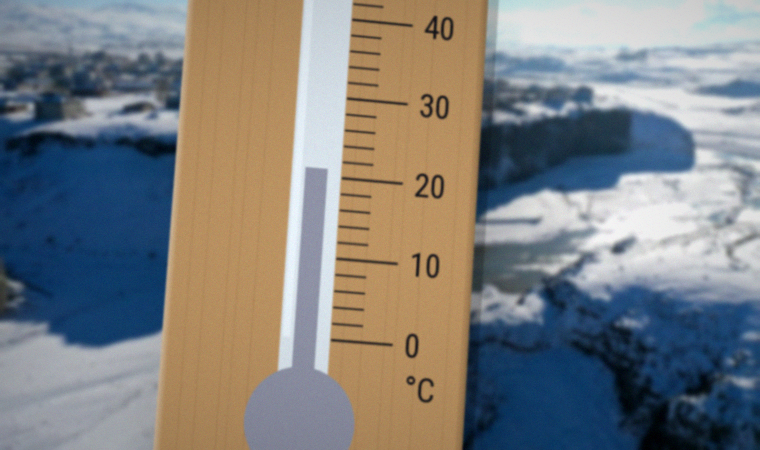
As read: 21
